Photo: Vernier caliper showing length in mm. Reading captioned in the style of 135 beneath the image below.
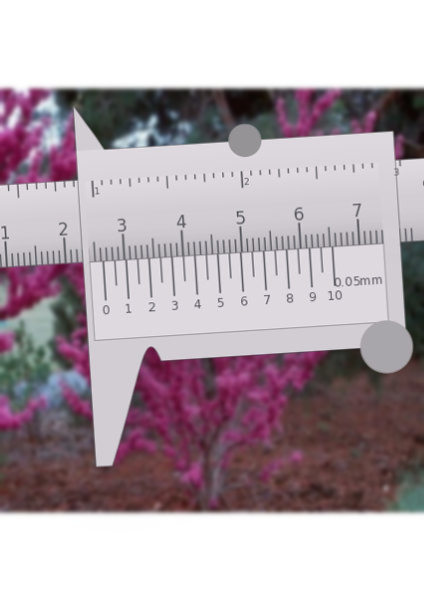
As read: 26.4
